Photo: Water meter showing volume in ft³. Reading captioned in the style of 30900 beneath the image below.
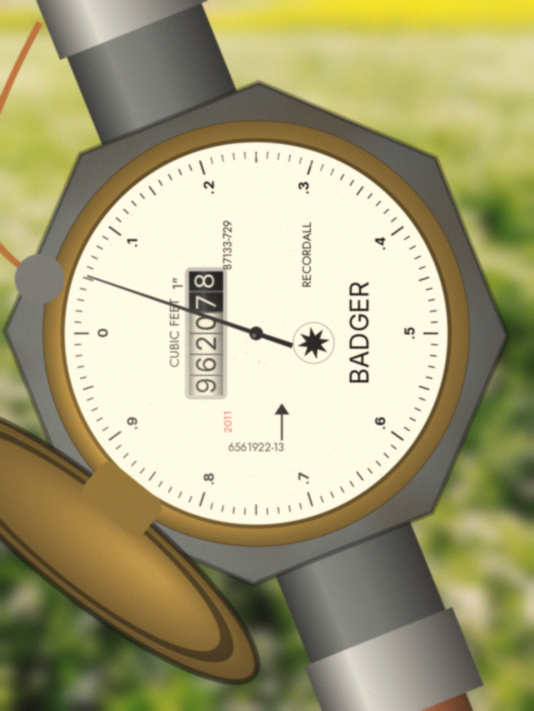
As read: 962078.05
